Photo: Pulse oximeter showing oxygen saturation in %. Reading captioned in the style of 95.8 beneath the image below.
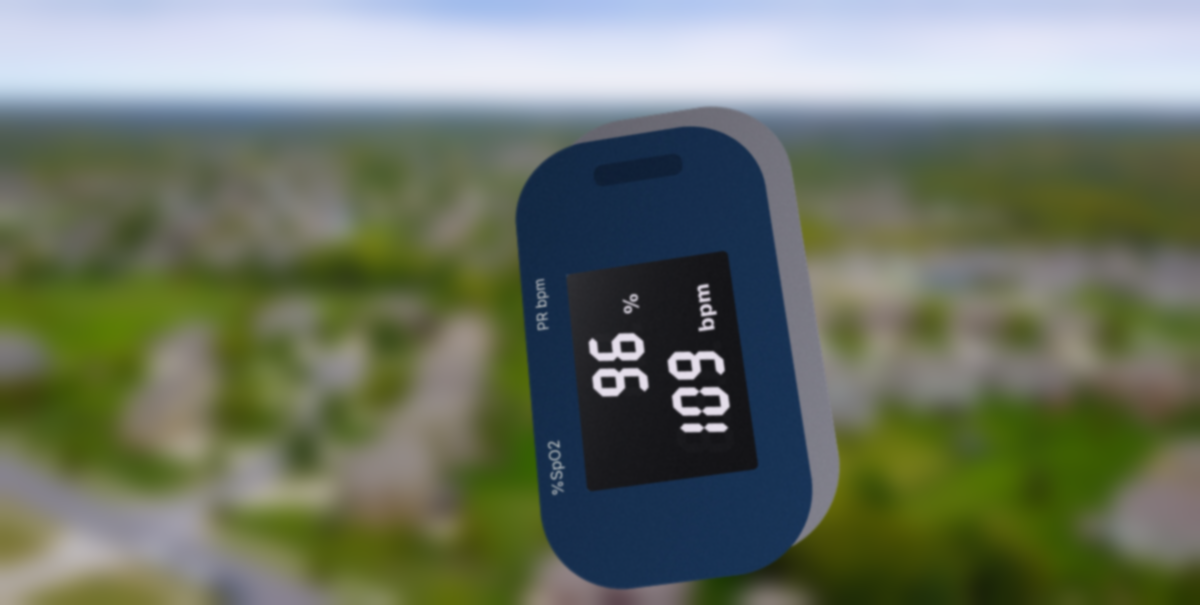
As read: 96
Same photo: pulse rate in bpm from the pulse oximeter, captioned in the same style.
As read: 109
